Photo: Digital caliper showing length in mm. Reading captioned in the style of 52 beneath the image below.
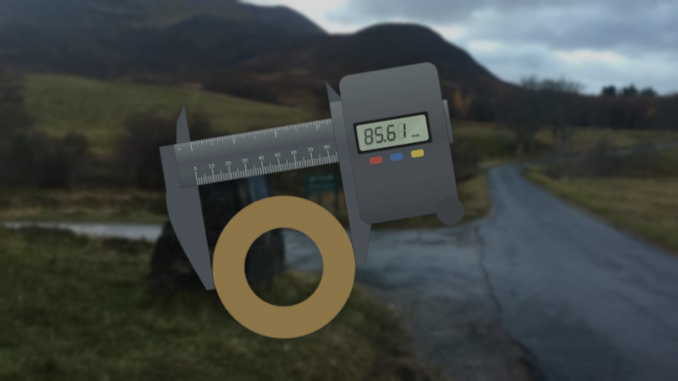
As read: 85.61
